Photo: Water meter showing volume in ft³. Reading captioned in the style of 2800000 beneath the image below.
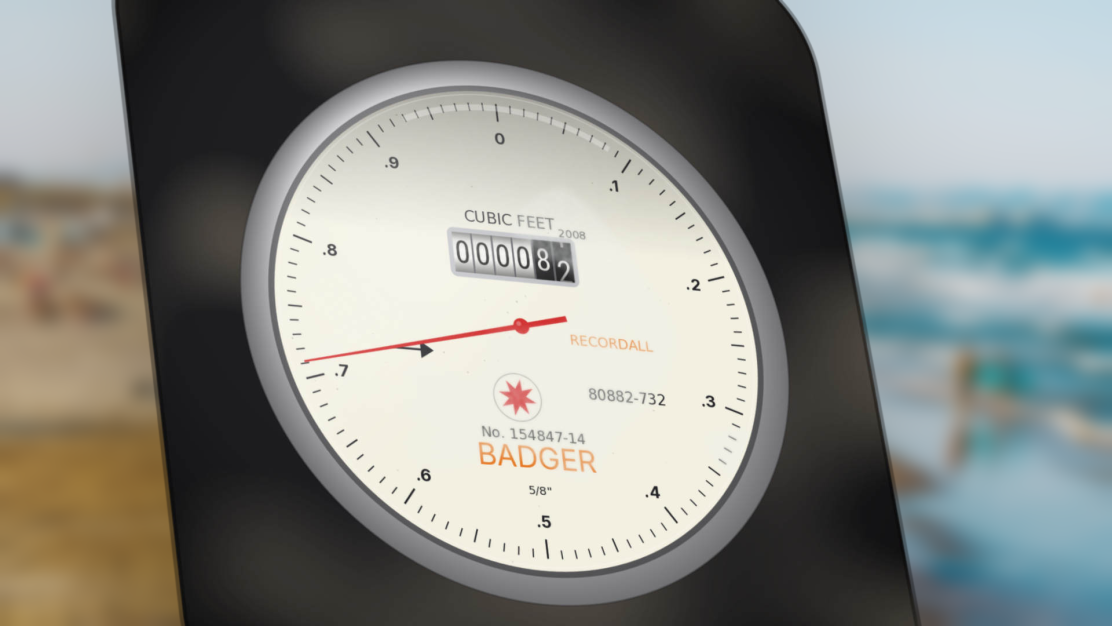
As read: 81.71
